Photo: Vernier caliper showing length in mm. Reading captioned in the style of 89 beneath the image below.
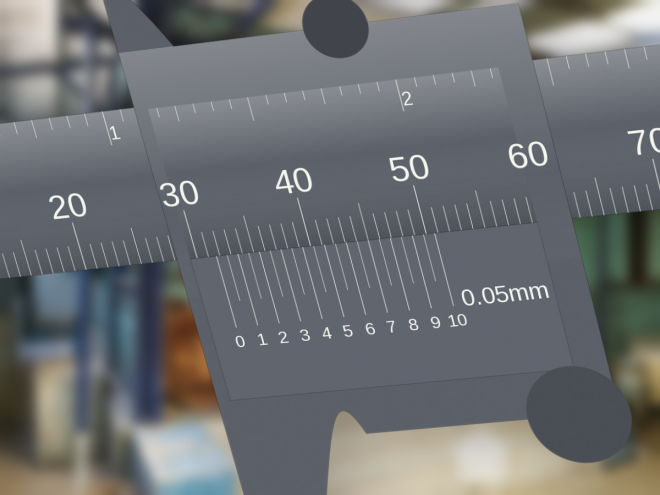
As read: 31.7
